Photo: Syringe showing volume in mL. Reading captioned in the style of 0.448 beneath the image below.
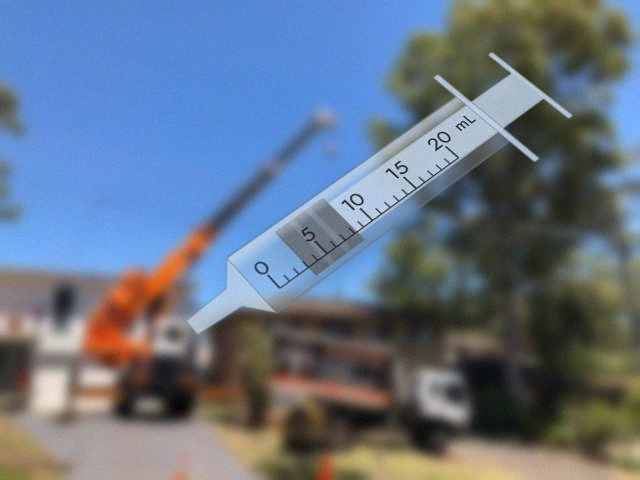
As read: 3
